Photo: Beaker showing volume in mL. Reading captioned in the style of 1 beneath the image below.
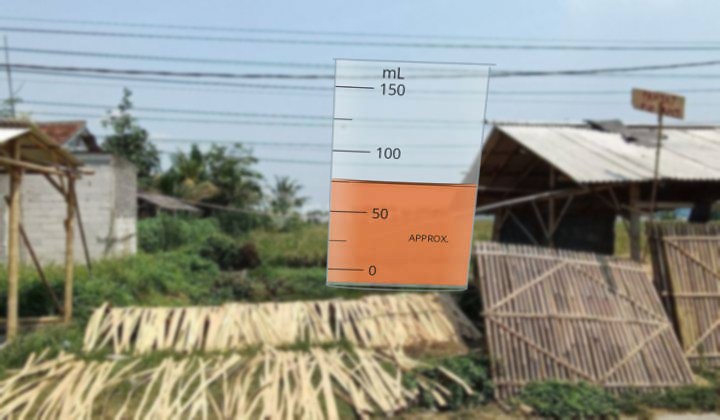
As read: 75
